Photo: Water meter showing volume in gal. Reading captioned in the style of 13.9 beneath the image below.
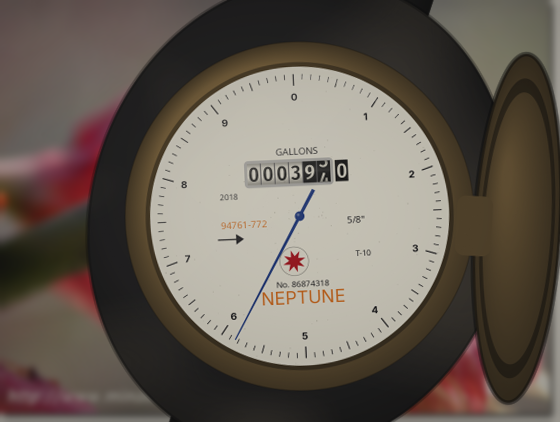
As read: 3935.8
